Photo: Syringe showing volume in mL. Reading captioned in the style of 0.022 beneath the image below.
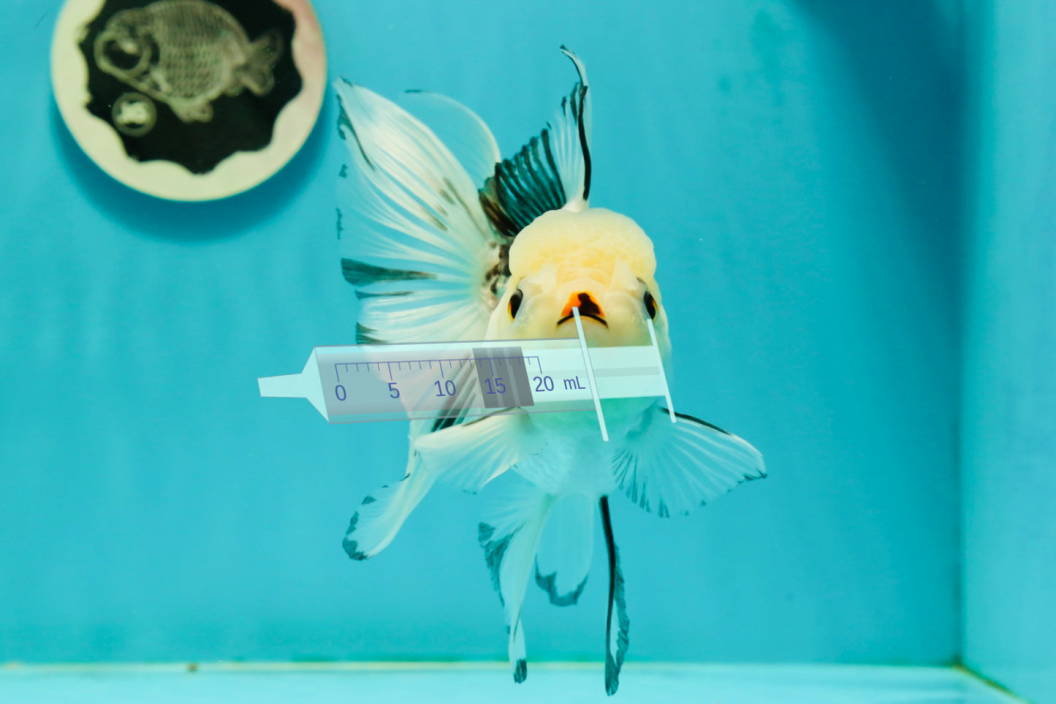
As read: 13.5
